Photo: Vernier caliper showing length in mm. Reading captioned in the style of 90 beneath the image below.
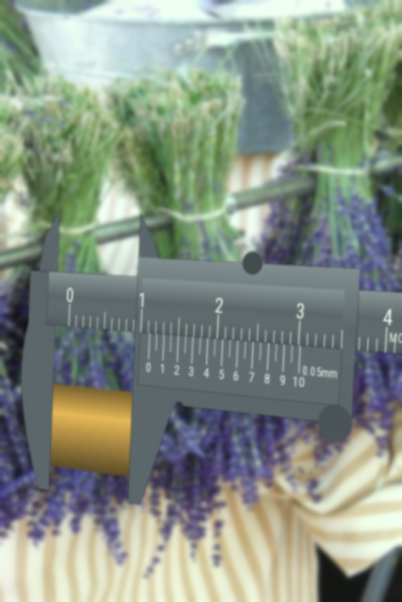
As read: 11.2
